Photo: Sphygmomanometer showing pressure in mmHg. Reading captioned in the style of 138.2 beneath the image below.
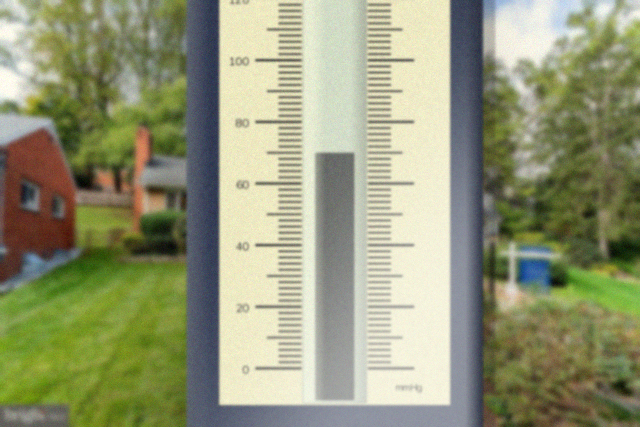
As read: 70
